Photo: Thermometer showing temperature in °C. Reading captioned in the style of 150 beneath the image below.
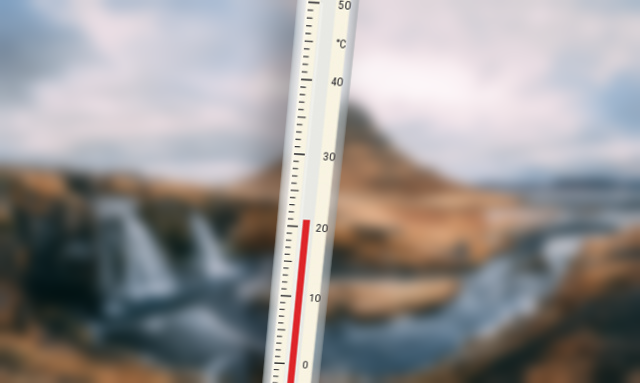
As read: 21
